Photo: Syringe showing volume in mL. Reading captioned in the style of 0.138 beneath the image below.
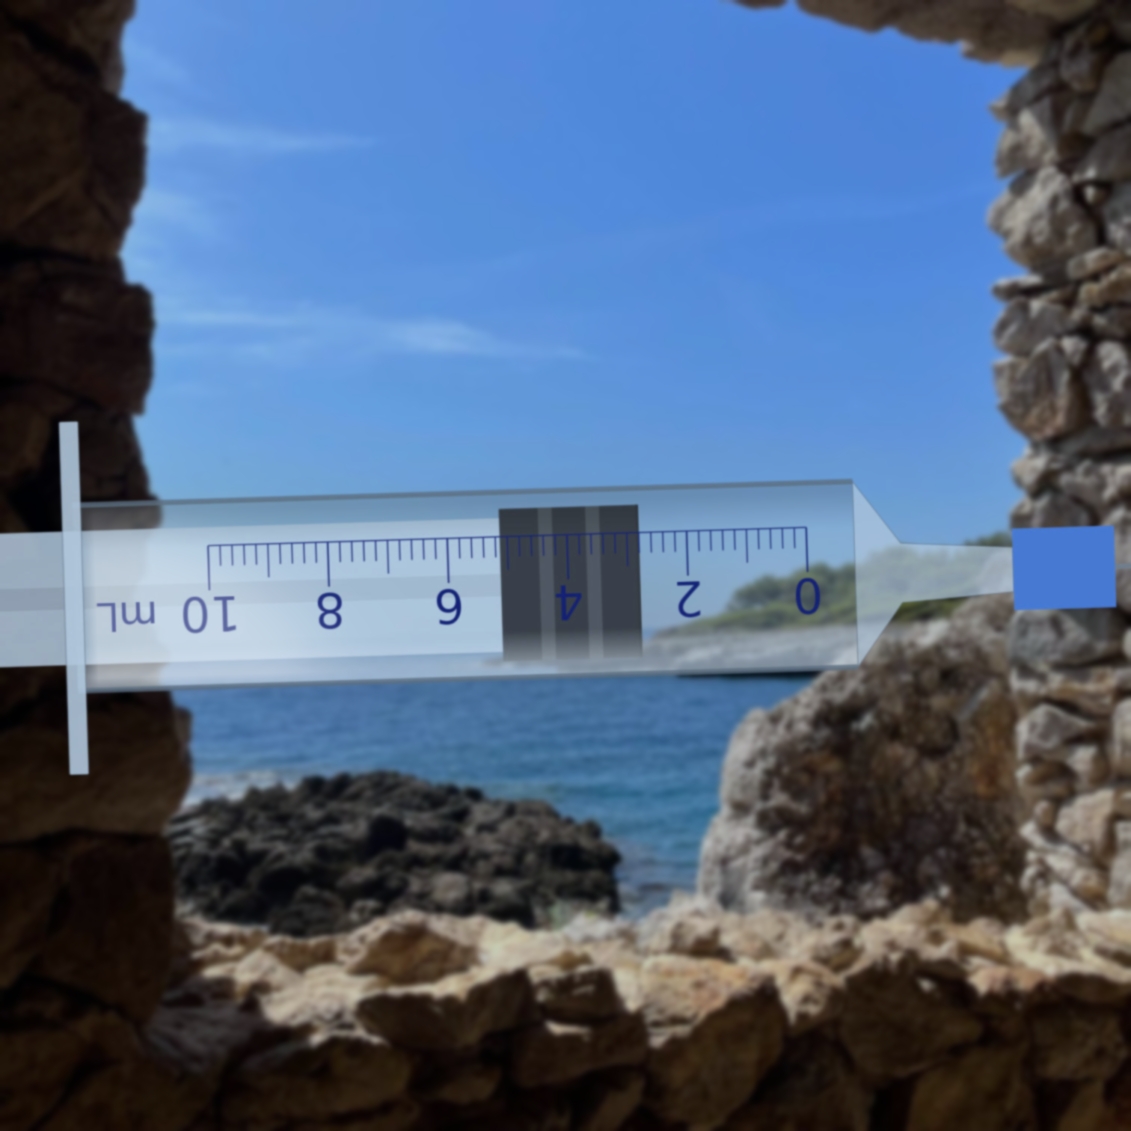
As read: 2.8
